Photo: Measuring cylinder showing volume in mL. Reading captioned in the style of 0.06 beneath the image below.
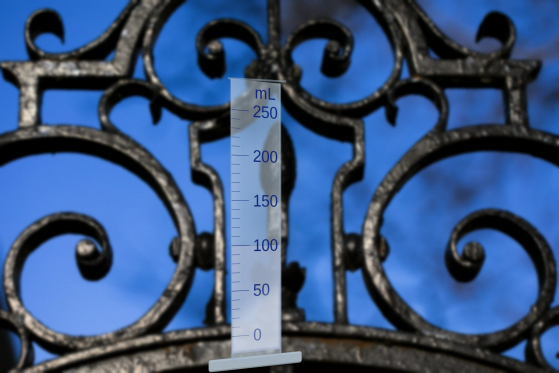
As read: 100
